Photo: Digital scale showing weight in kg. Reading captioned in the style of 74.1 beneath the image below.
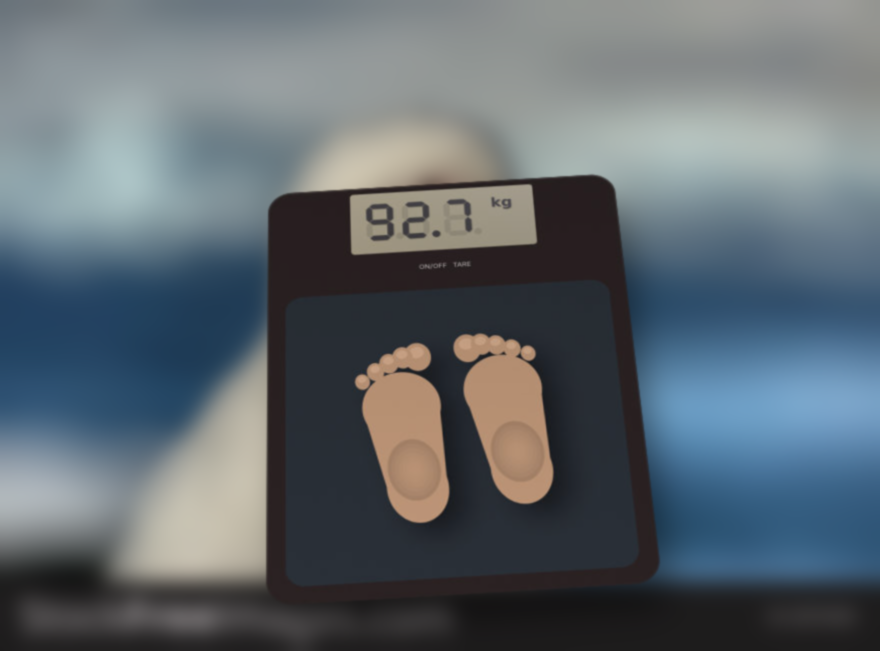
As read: 92.7
